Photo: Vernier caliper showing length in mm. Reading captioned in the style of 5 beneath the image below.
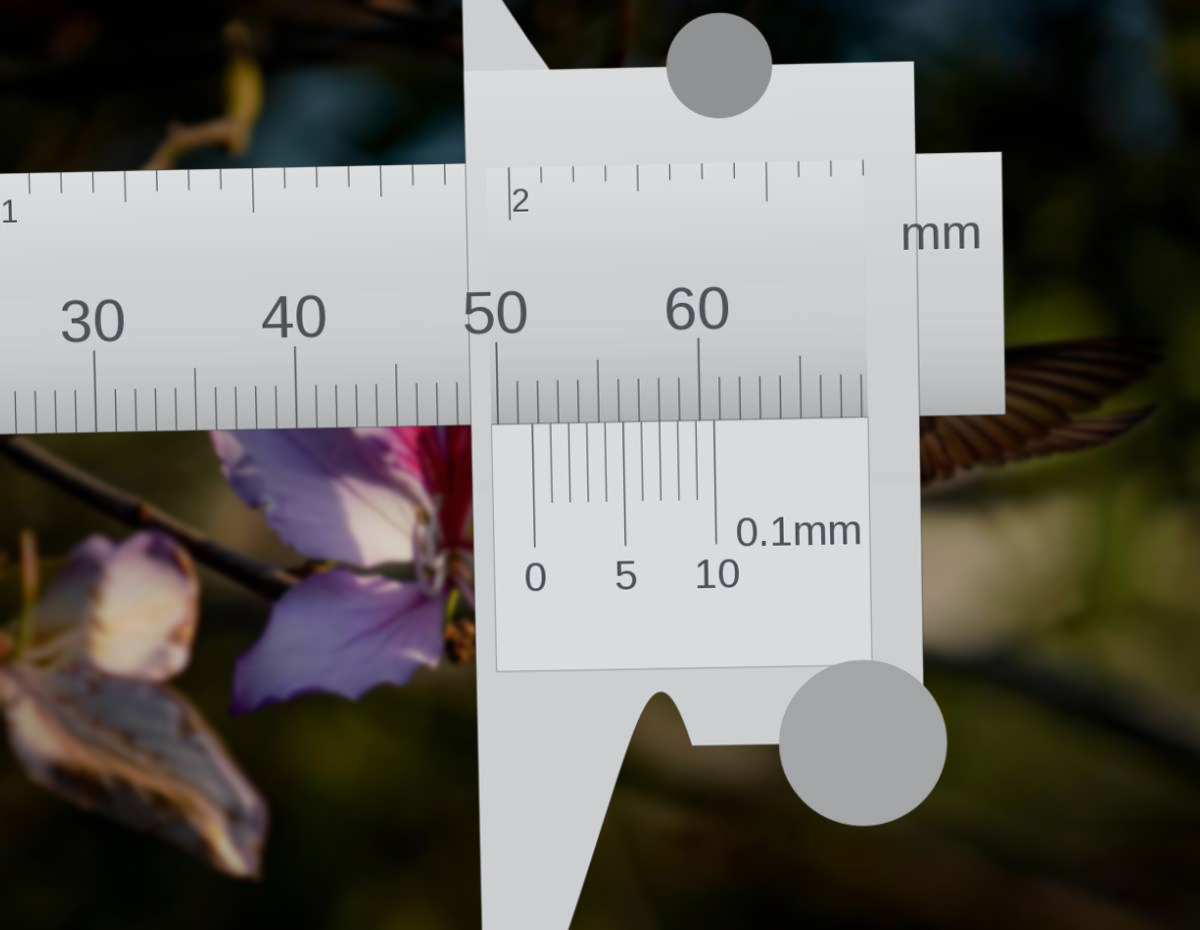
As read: 51.7
